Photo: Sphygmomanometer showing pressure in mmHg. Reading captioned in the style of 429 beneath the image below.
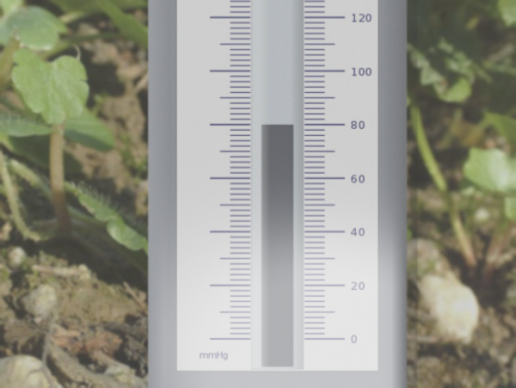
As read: 80
